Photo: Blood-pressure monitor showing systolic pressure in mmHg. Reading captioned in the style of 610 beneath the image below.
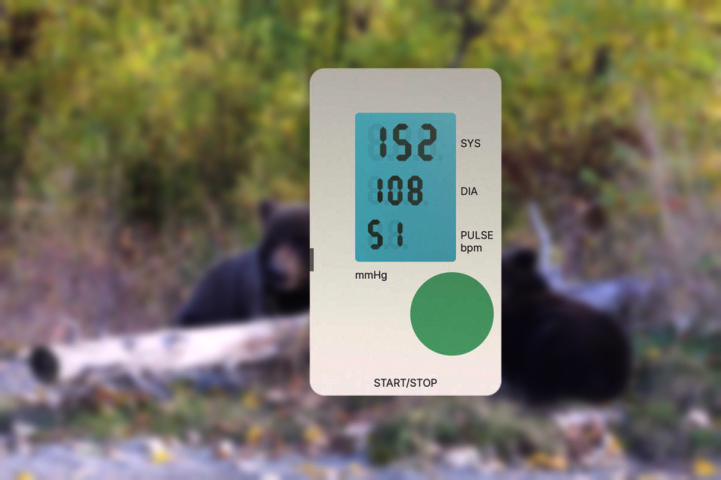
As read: 152
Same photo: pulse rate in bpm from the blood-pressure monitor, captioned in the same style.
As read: 51
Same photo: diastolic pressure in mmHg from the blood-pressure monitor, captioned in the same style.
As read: 108
